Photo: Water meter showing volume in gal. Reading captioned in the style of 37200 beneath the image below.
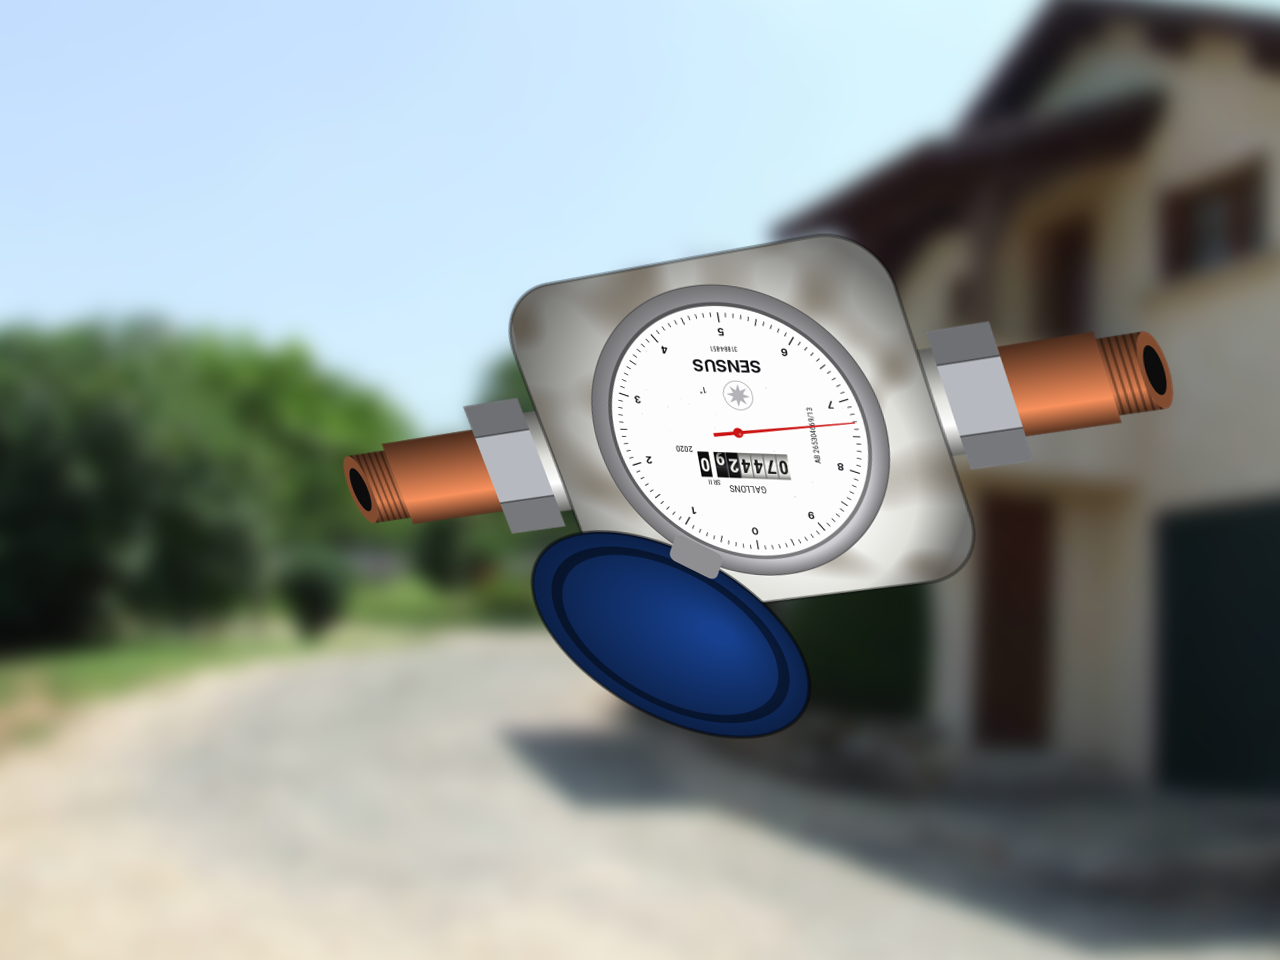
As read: 744287.3
